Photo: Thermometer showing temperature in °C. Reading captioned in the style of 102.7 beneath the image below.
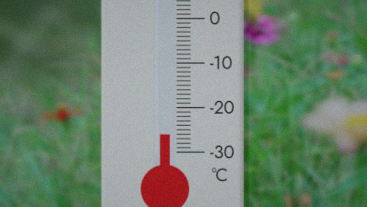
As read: -26
